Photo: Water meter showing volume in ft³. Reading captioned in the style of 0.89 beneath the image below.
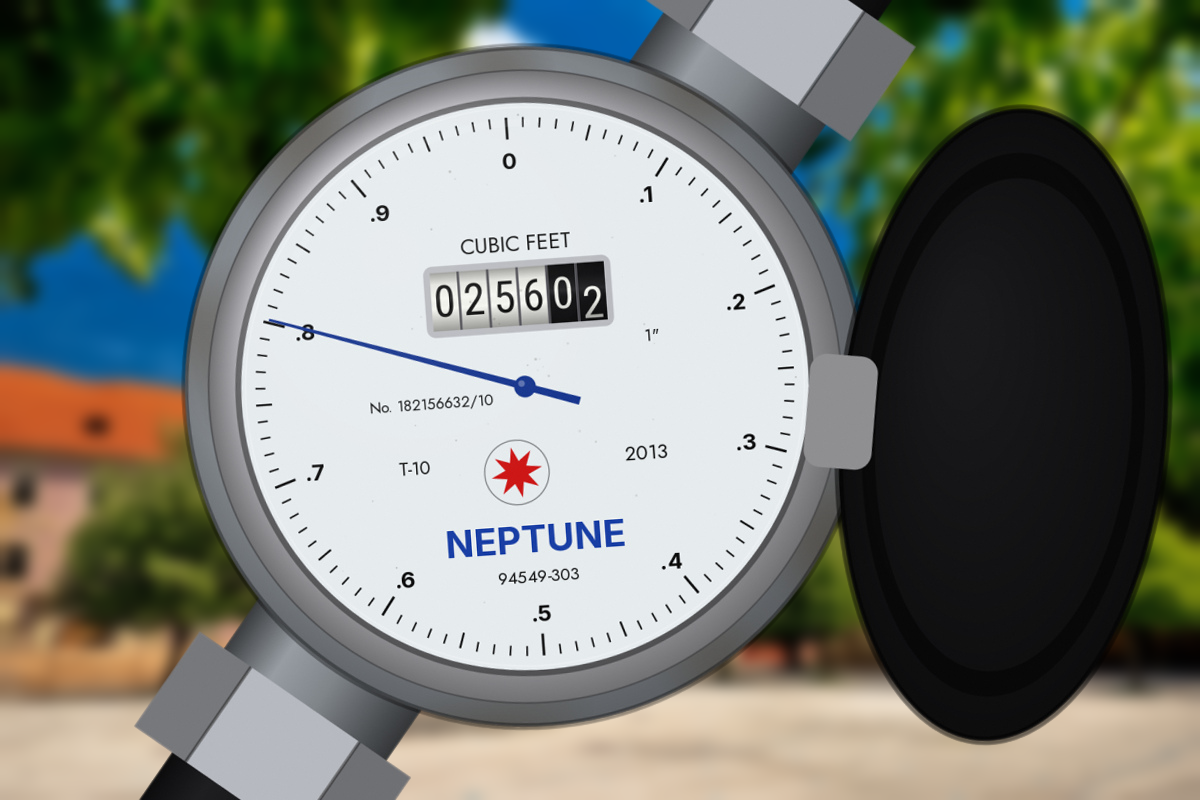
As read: 25601.80
